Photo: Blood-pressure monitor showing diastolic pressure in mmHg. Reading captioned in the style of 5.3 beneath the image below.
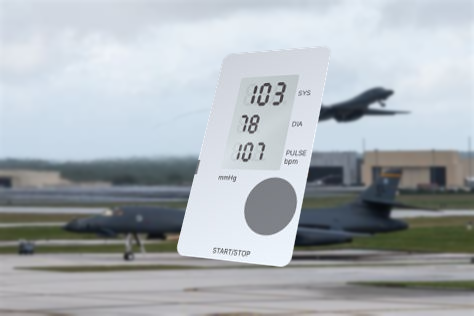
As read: 78
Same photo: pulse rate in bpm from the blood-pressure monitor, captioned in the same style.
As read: 107
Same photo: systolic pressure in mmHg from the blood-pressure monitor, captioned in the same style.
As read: 103
